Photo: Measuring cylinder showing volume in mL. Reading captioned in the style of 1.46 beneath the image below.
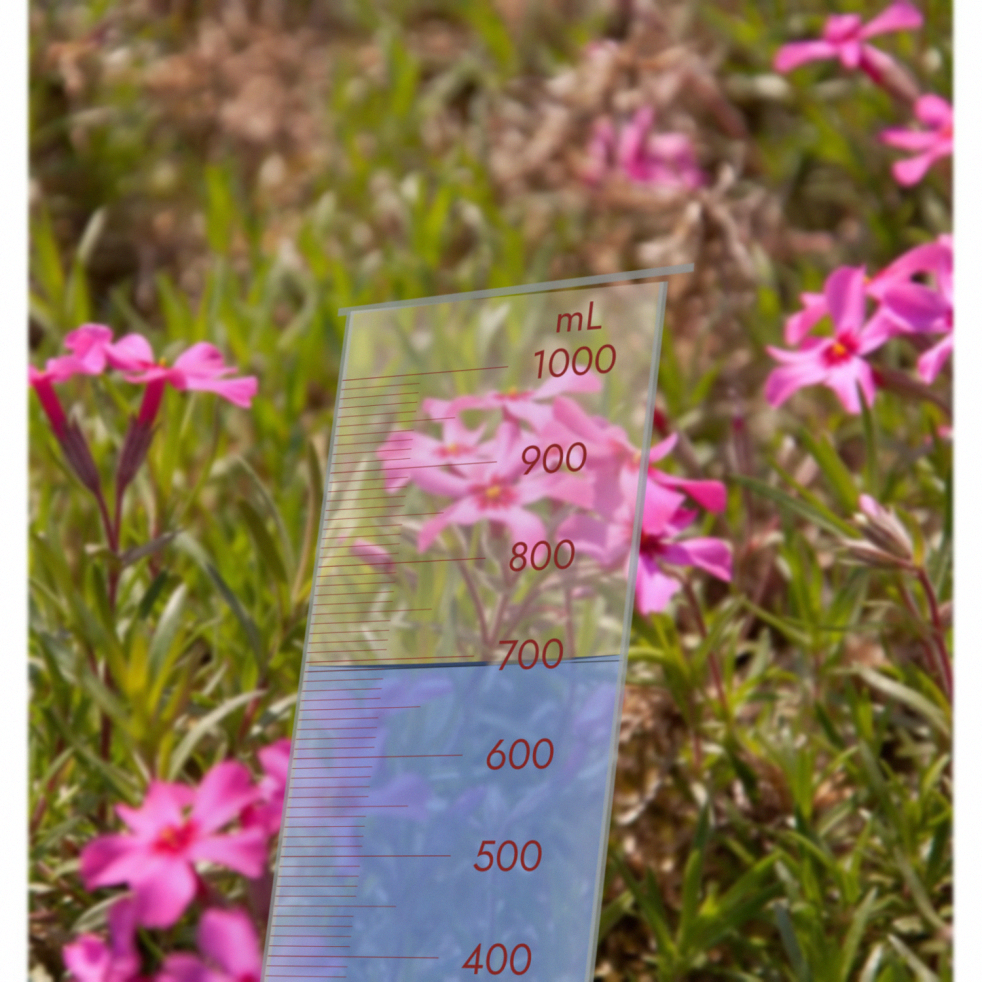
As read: 690
